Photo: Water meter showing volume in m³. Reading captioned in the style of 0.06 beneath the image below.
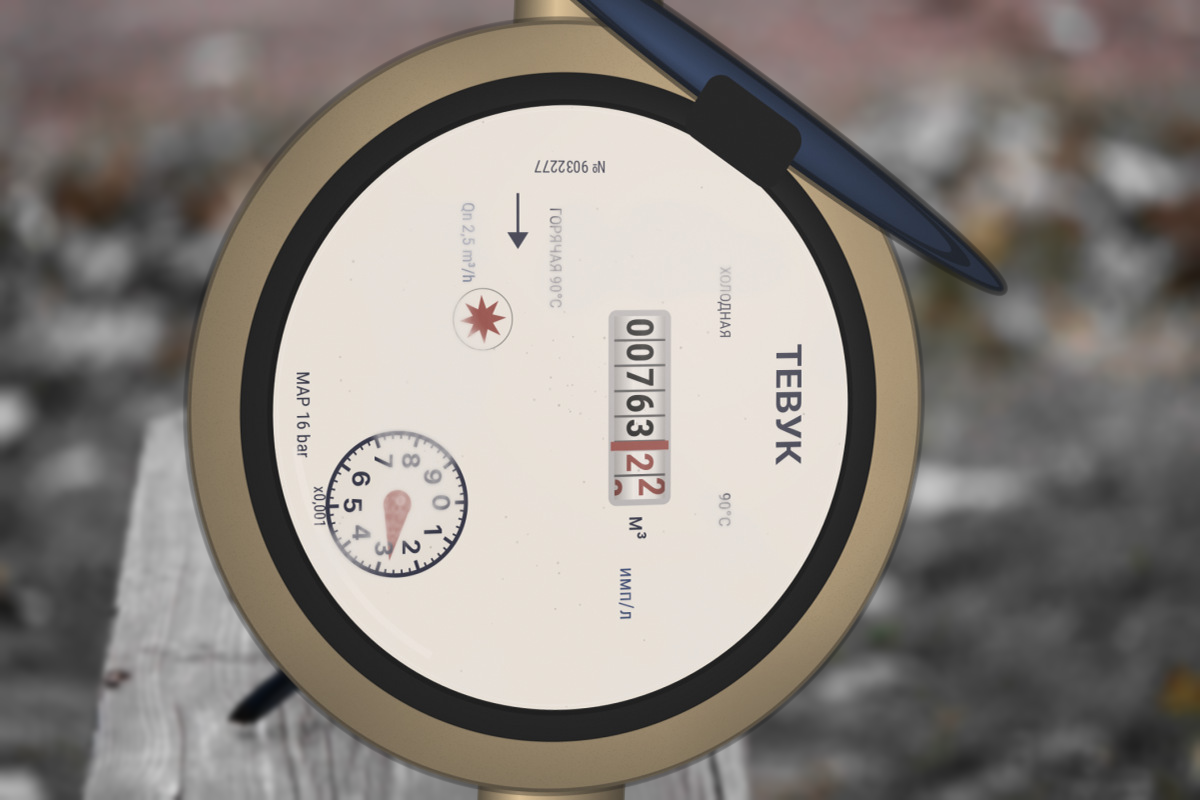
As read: 763.222
